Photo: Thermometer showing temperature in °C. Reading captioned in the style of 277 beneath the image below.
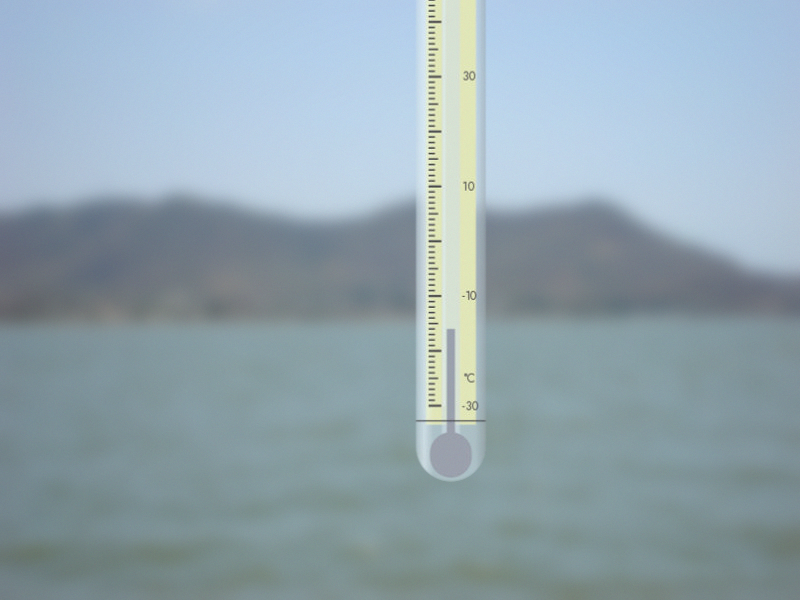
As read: -16
